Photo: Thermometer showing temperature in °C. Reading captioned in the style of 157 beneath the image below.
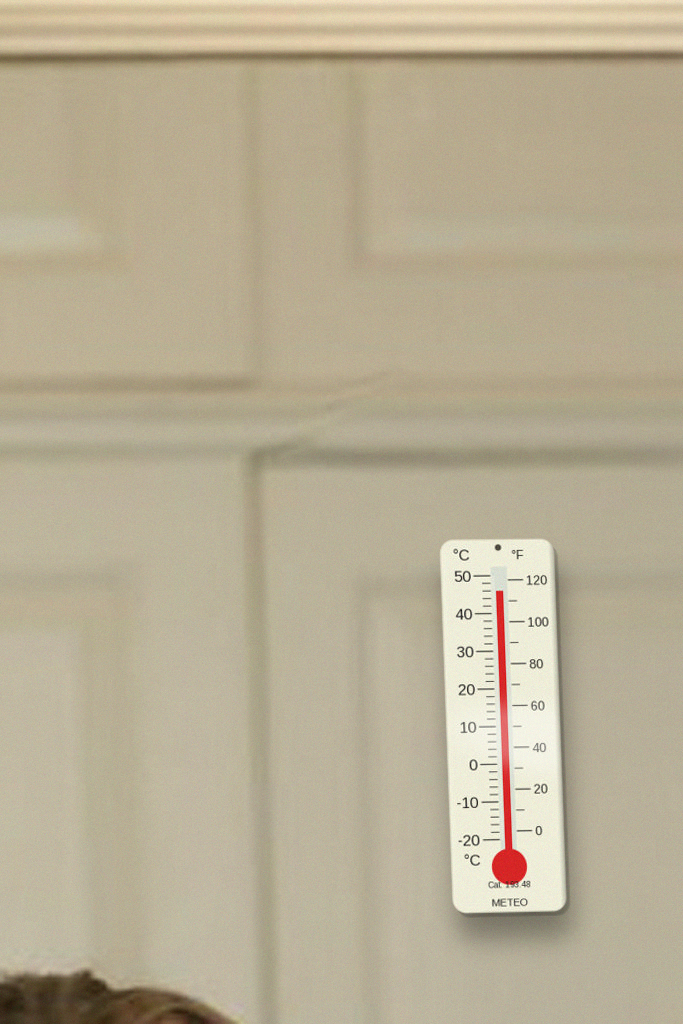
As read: 46
